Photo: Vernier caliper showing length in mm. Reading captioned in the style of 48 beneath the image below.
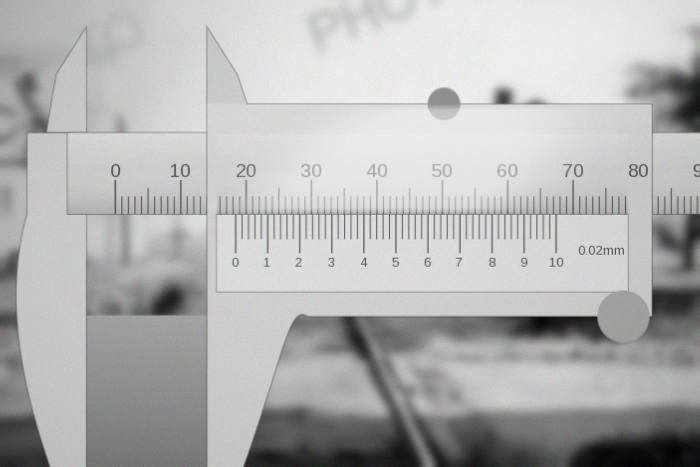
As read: 18.4
